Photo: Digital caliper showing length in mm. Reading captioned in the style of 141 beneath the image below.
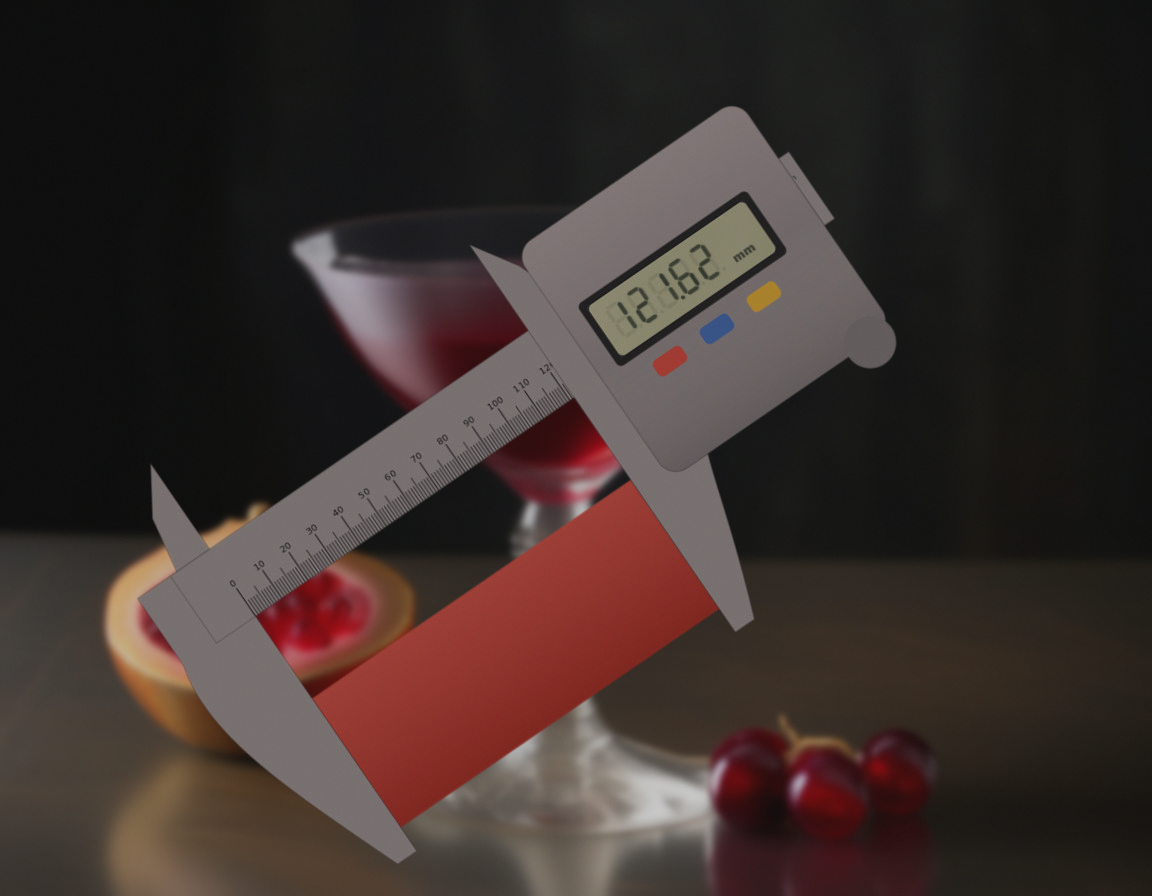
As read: 121.62
